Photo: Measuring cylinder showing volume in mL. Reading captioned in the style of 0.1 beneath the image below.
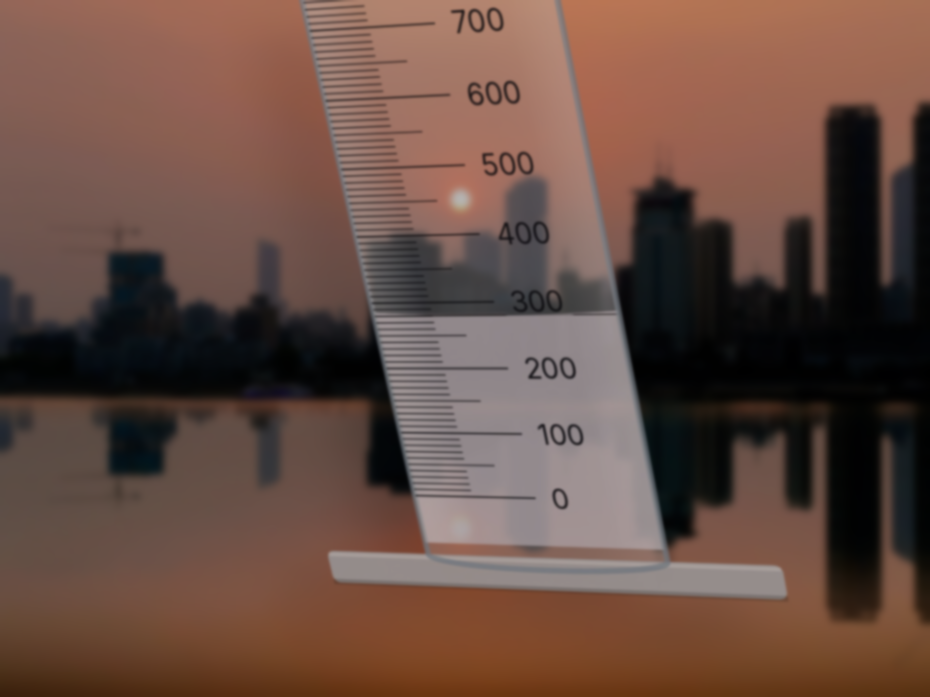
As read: 280
